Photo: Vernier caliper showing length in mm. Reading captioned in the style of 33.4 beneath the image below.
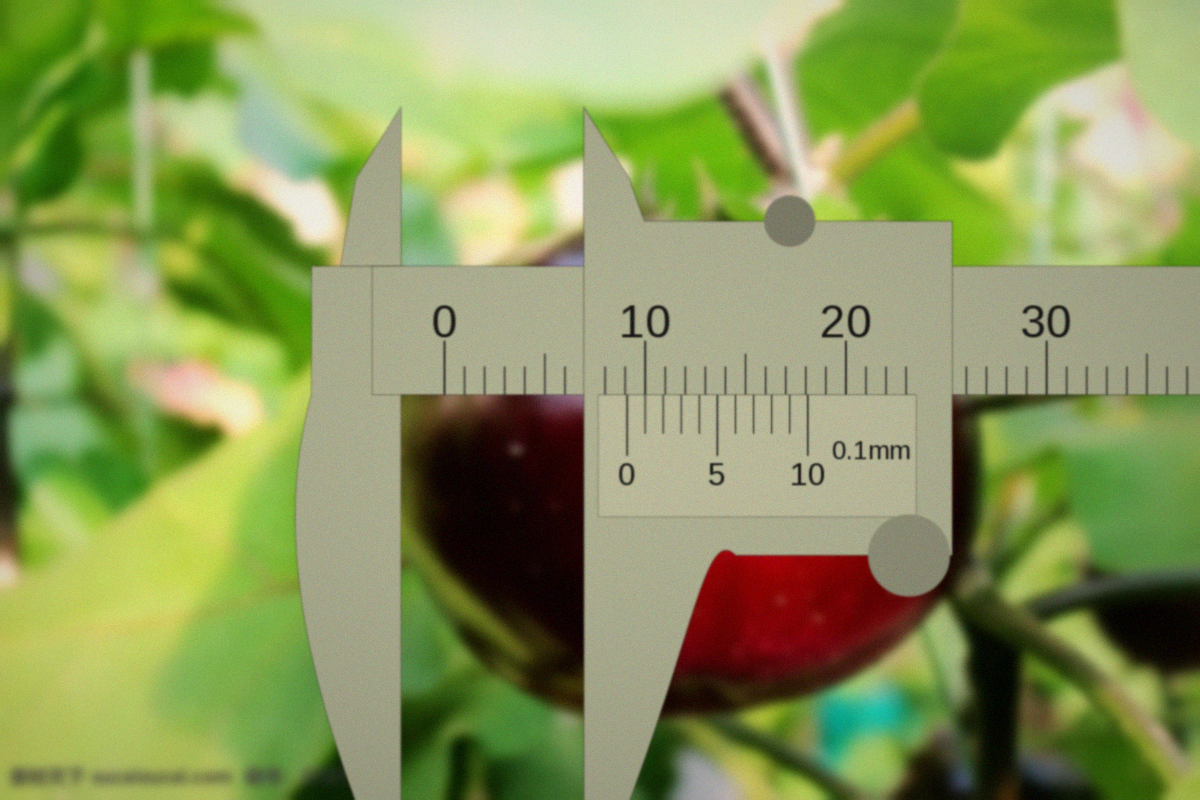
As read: 9.1
